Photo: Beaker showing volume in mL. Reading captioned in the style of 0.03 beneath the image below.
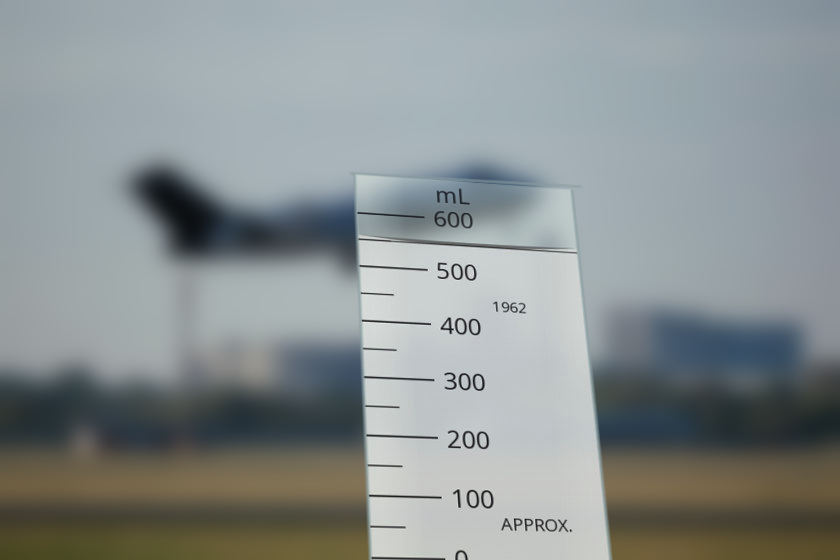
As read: 550
